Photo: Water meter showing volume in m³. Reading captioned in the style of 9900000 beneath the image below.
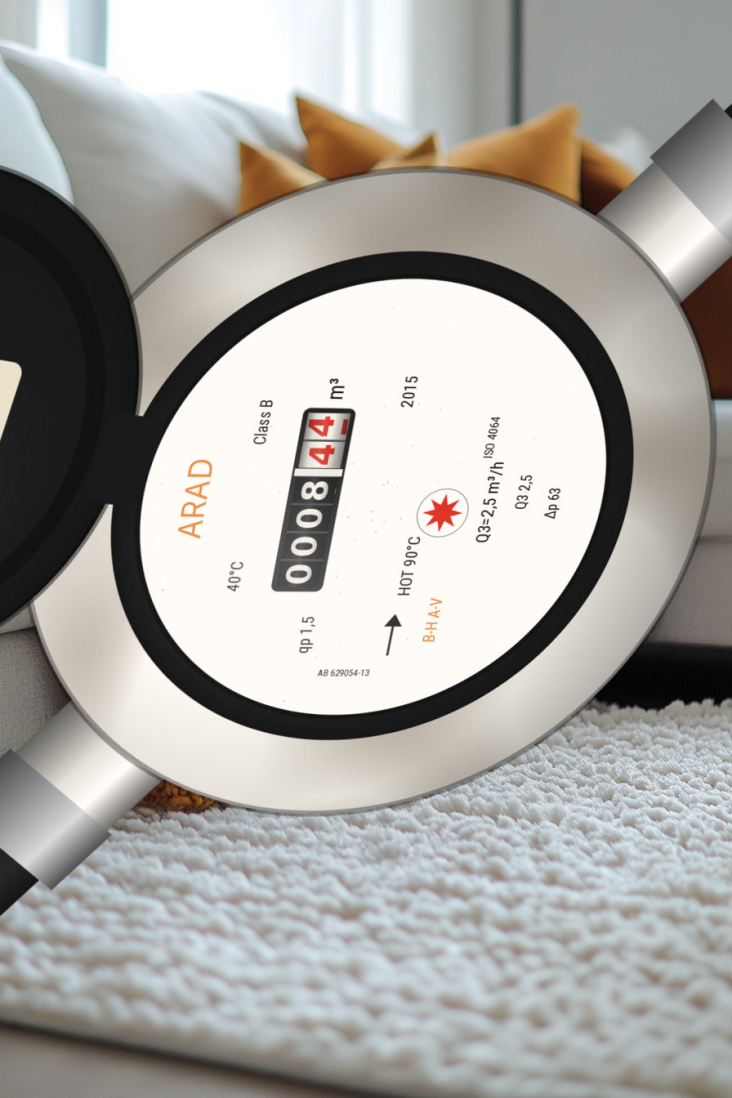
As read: 8.44
